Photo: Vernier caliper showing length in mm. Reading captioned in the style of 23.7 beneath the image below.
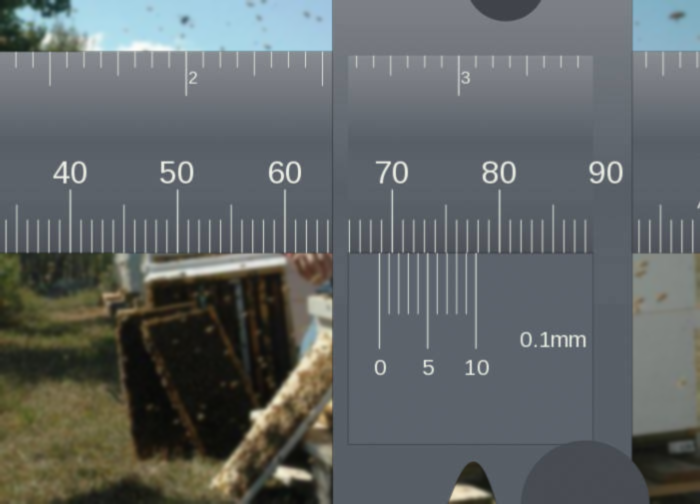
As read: 68.8
